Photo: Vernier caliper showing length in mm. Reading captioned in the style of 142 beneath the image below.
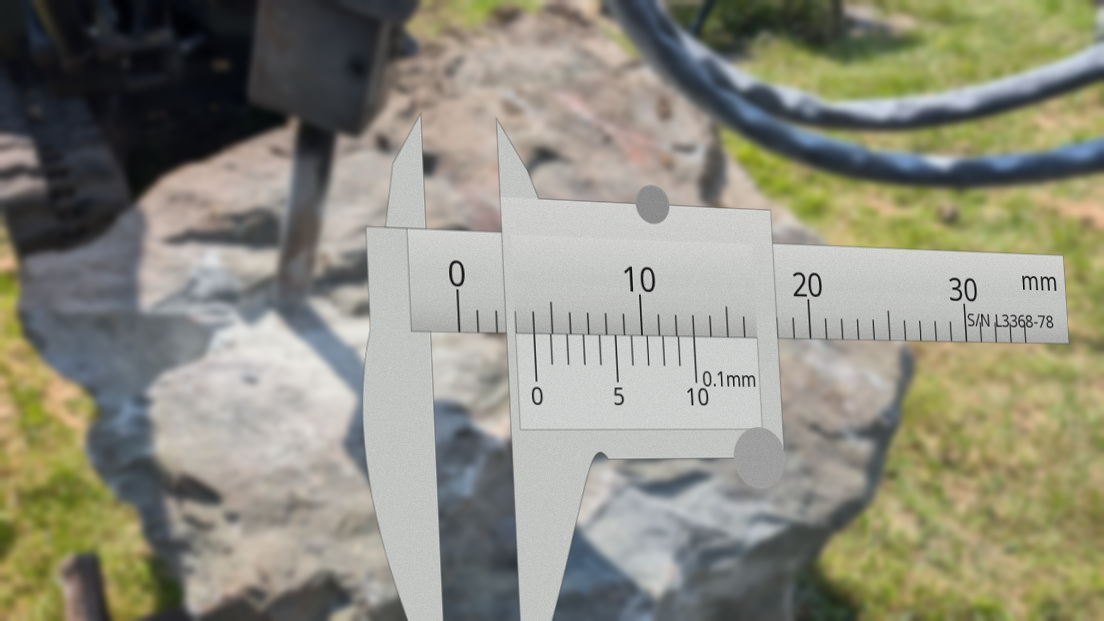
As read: 4.0
